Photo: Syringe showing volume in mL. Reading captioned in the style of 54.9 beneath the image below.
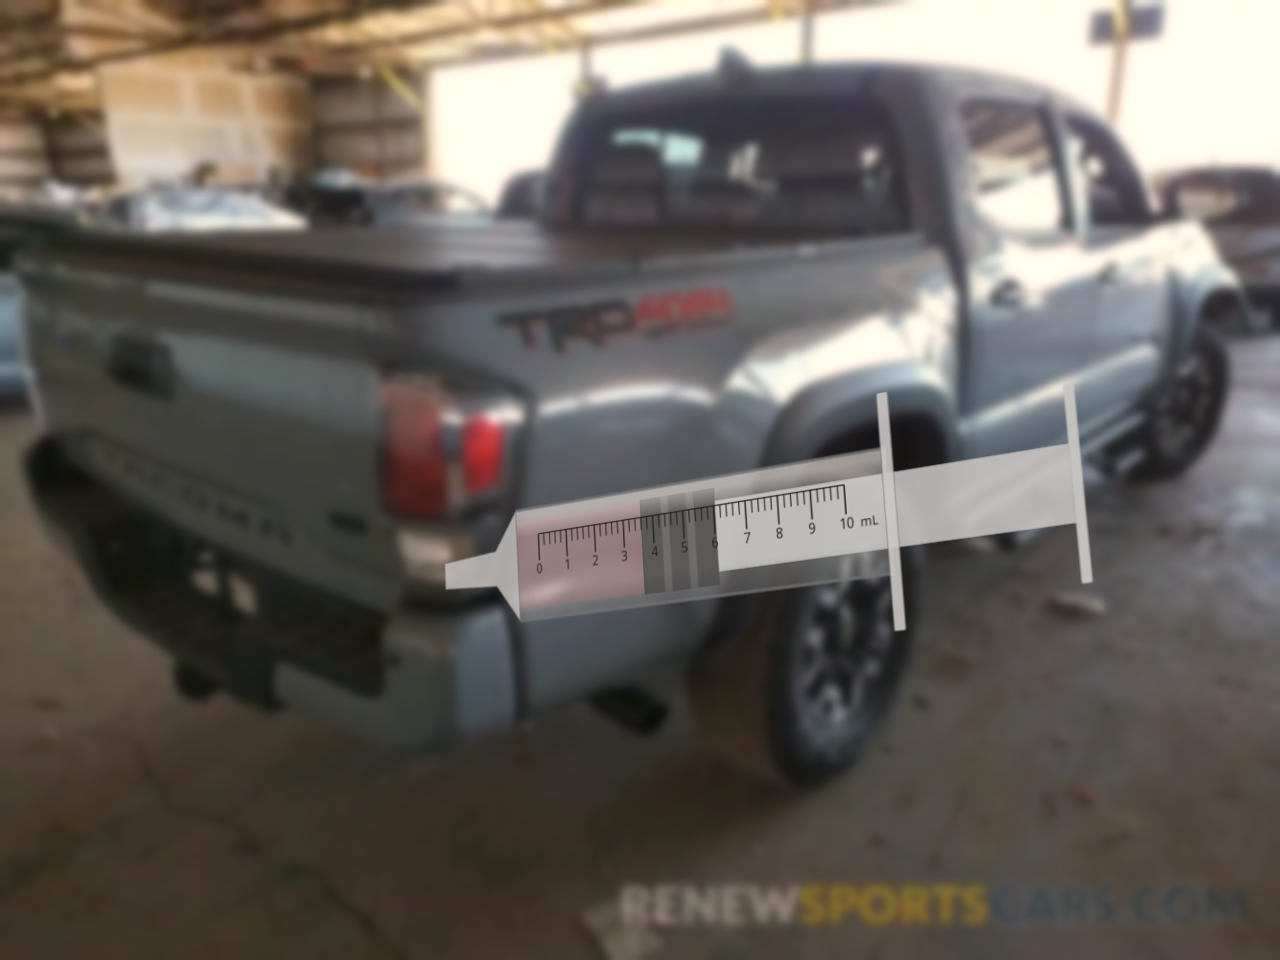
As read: 3.6
